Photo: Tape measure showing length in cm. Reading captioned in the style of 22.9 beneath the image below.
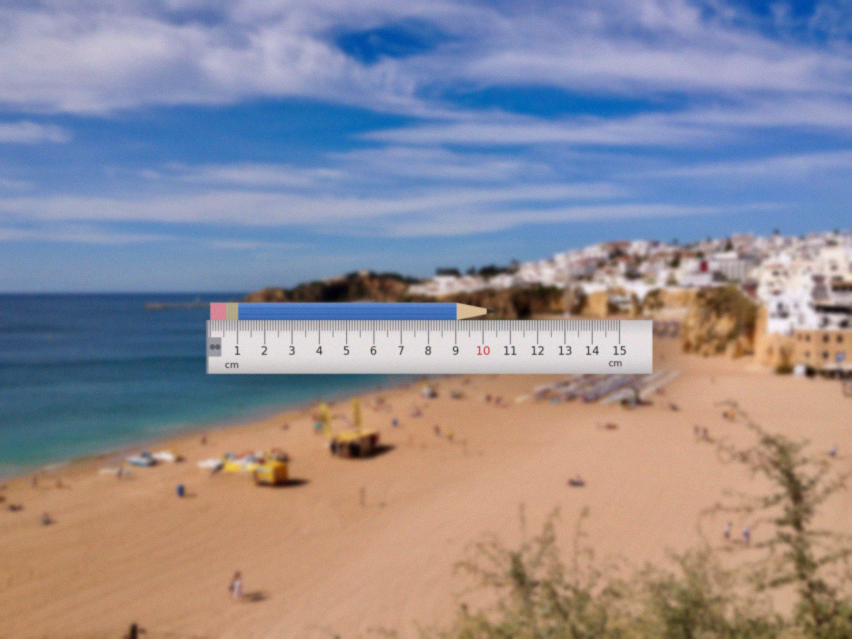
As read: 10.5
